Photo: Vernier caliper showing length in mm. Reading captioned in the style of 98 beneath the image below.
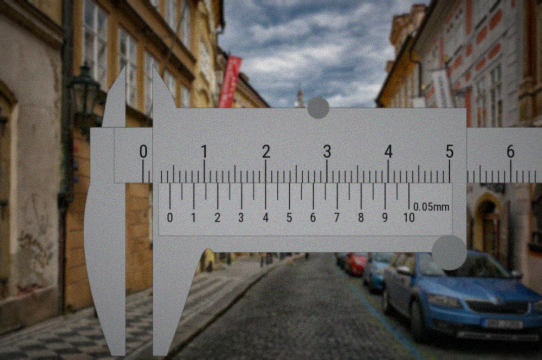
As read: 4.4
